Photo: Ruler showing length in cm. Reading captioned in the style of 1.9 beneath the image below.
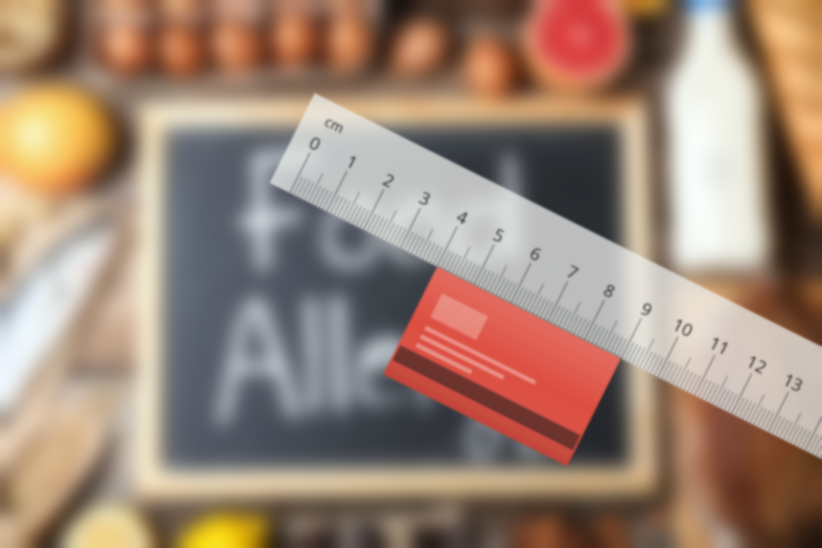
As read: 5
